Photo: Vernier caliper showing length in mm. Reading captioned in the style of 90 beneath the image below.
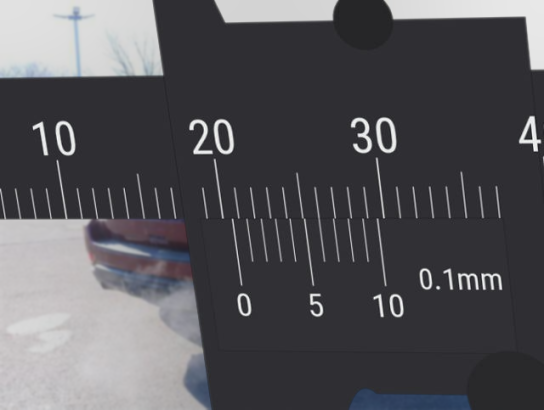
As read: 20.6
